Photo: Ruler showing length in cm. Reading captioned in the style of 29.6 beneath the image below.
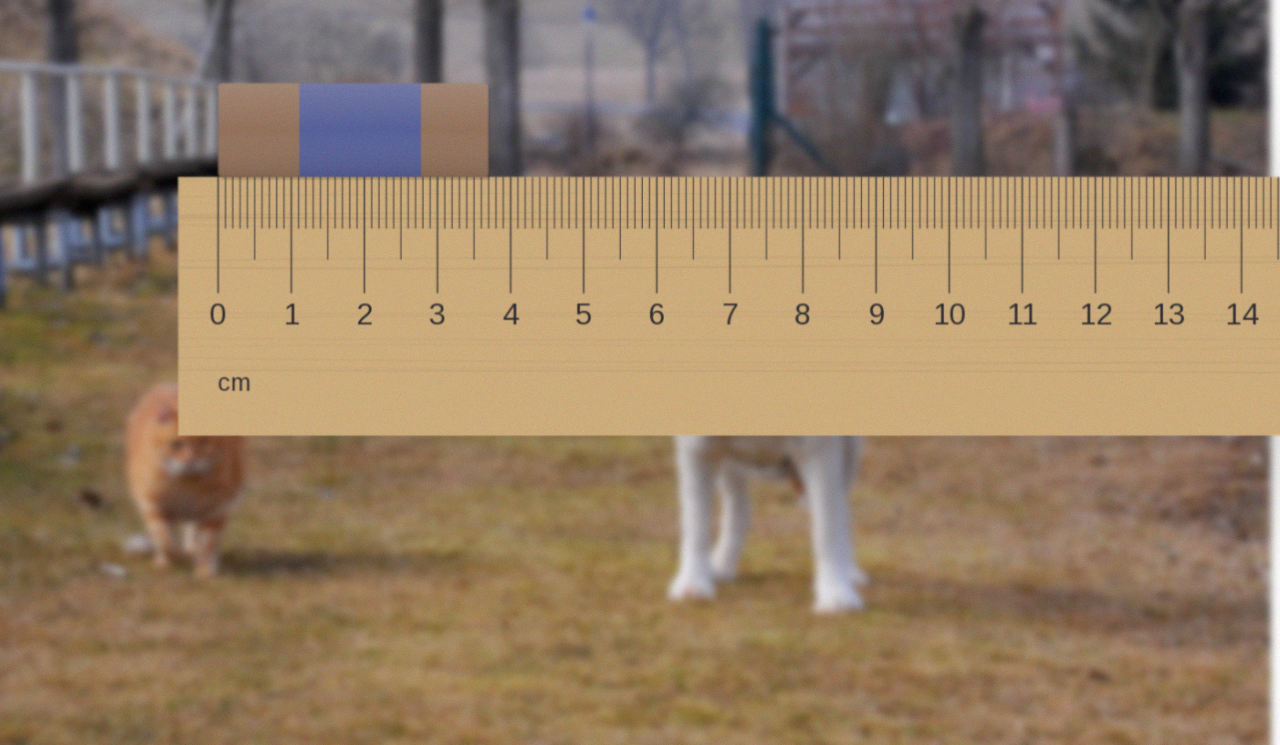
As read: 3.7
